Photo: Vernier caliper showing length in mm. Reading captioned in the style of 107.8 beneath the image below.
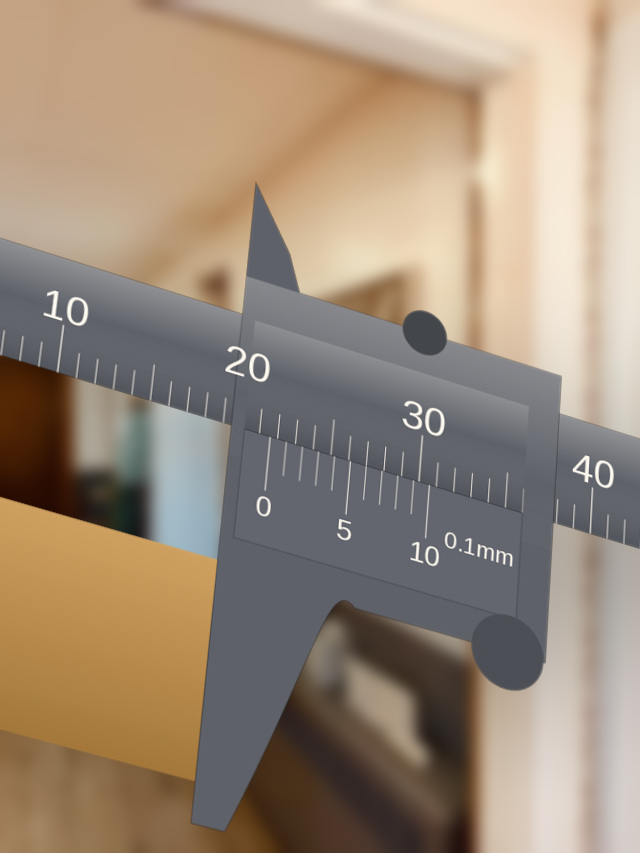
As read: 21.6
